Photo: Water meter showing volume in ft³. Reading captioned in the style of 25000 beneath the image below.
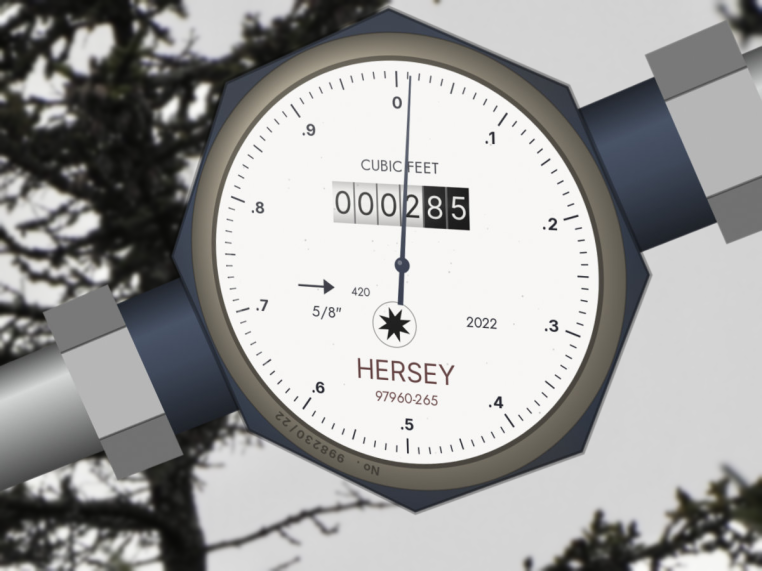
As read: 285.01
